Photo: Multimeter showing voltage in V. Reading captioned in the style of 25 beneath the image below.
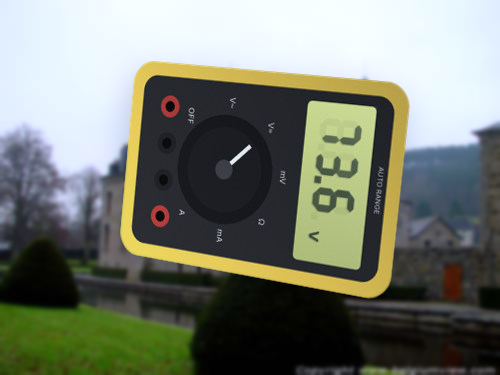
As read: 73.6
